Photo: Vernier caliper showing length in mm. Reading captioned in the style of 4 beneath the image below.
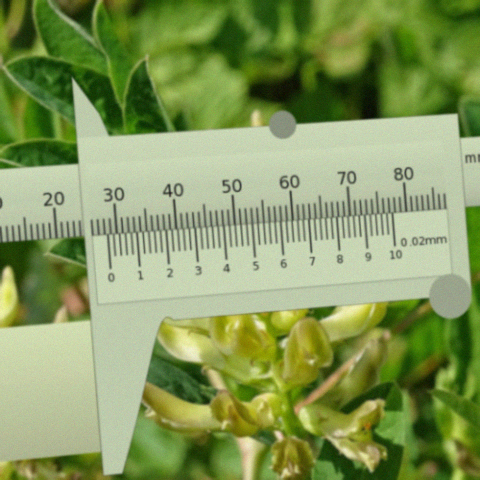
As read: 28.5
